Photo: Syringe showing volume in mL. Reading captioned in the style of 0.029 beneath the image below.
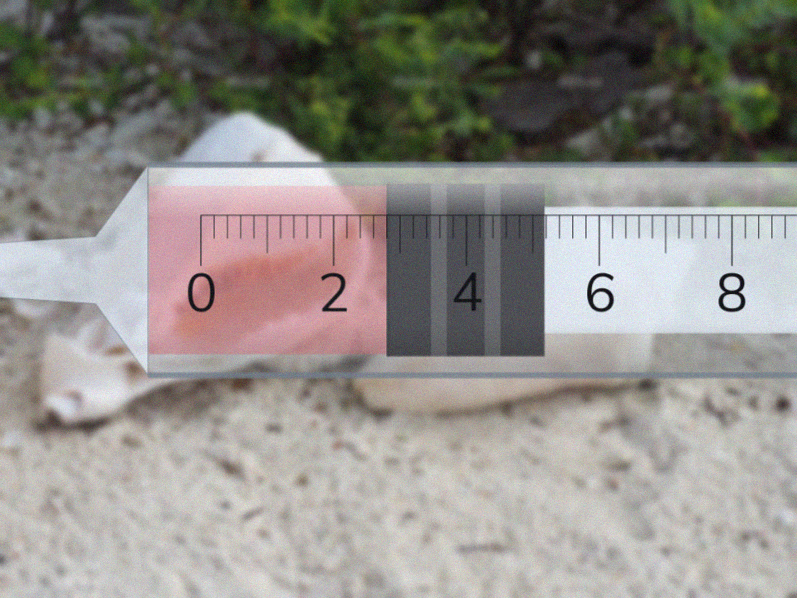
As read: 2.8
